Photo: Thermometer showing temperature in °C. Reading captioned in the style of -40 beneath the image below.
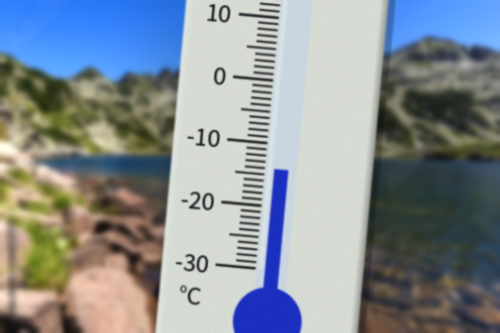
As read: -14
